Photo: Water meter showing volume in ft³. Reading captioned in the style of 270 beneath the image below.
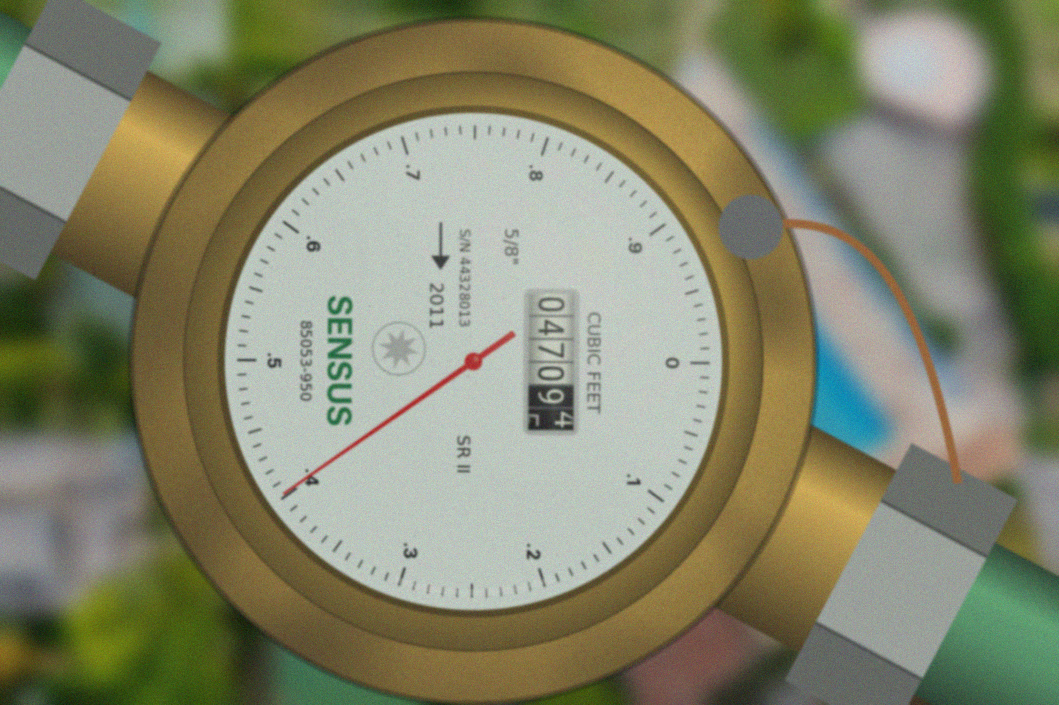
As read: 47094.40
